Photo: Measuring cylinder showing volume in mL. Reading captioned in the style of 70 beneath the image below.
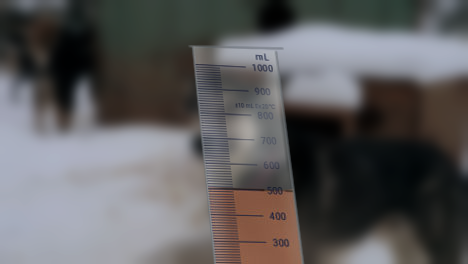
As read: 500
